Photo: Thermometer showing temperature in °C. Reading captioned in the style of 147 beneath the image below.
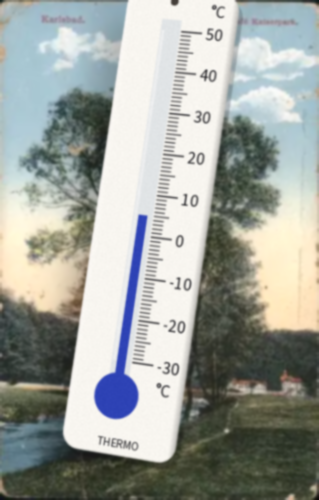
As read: 5
